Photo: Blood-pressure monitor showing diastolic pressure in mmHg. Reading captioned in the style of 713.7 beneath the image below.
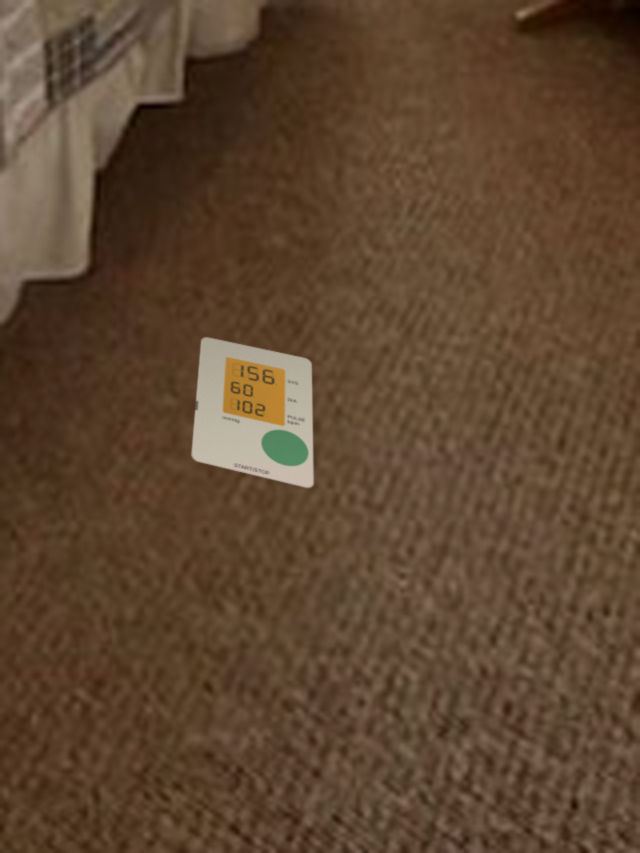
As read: 60
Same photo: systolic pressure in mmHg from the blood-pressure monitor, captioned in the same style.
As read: 156
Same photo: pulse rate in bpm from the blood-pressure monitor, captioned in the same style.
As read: 102
